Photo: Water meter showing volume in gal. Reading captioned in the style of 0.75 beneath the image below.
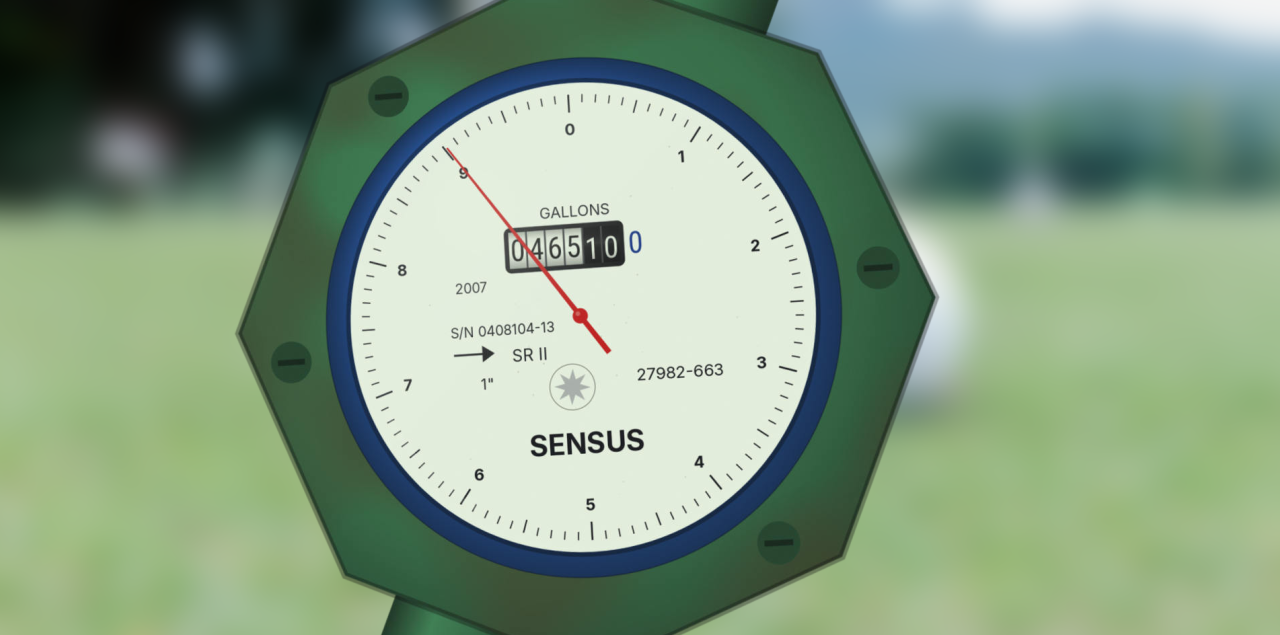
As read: 465099.0
